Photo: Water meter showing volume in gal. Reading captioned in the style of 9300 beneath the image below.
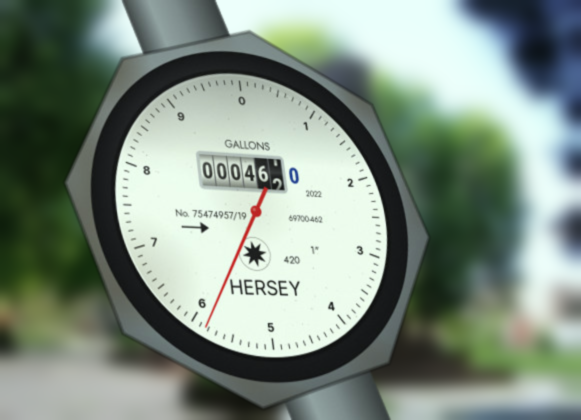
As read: 4615.8
